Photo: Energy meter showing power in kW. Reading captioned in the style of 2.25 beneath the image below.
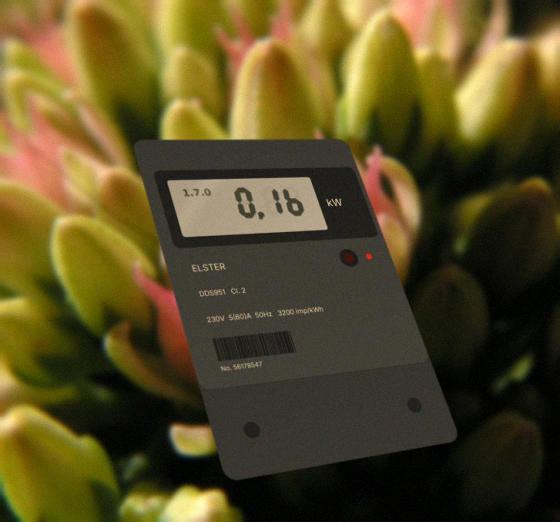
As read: 0.16
